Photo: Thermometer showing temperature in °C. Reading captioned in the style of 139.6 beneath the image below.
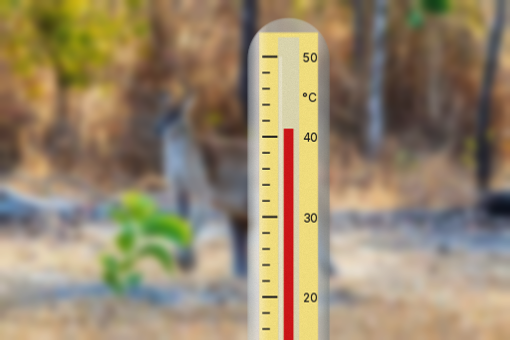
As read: 41
